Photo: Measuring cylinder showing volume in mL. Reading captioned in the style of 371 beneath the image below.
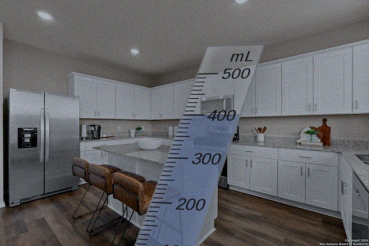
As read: 400
